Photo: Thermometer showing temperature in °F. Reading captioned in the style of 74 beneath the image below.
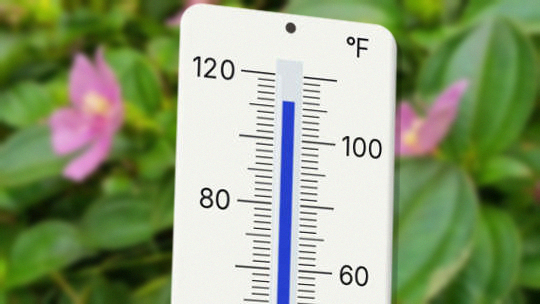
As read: 112
